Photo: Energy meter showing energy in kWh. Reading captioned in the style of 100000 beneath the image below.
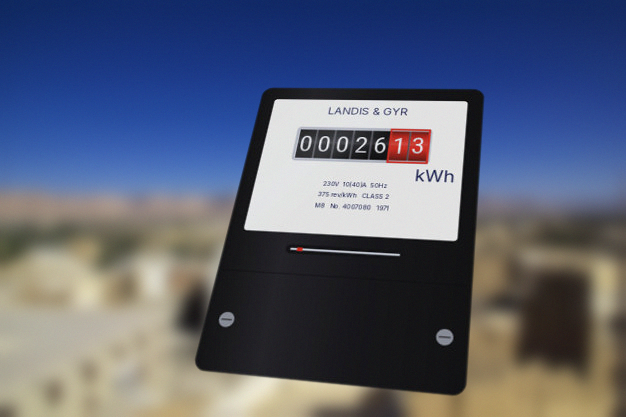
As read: 26.13
